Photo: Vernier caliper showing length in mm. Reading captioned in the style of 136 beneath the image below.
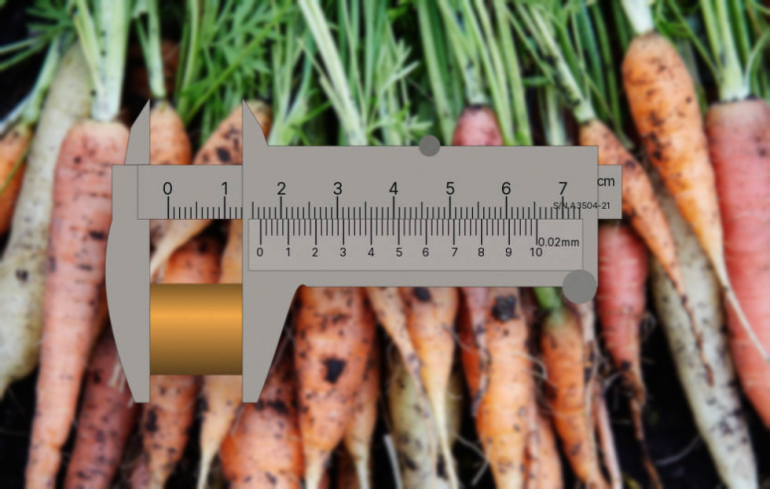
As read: 16.4
